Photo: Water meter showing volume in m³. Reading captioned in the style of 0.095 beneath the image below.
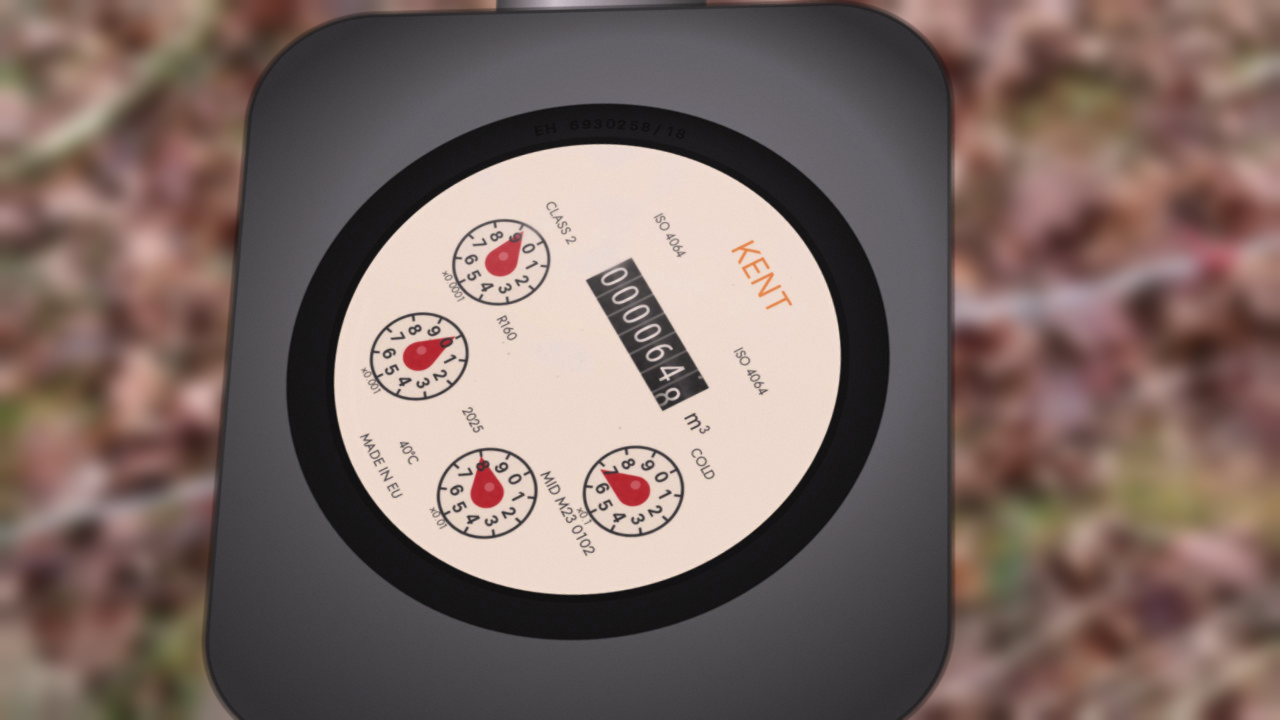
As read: 647.6799
